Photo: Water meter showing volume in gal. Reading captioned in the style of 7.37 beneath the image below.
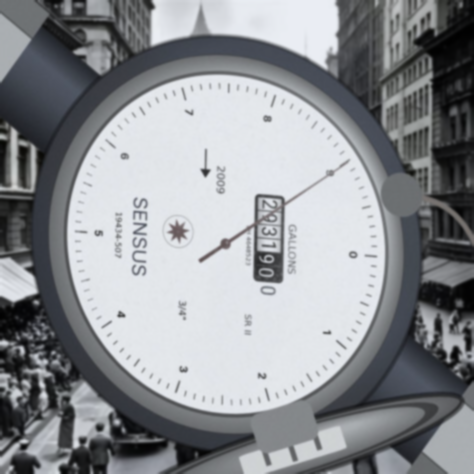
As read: 2931899.0
